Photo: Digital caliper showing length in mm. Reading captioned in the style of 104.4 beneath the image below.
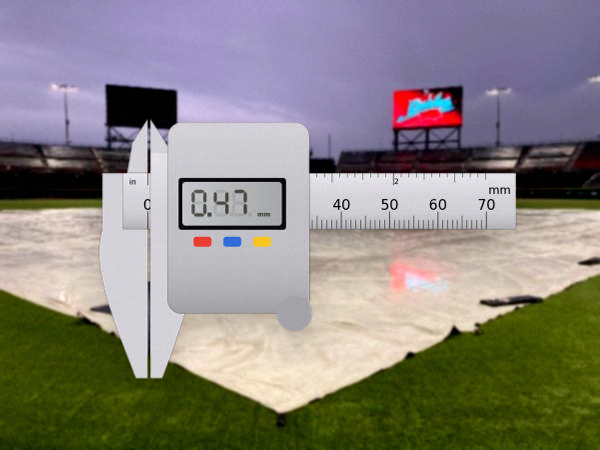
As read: 0.47
